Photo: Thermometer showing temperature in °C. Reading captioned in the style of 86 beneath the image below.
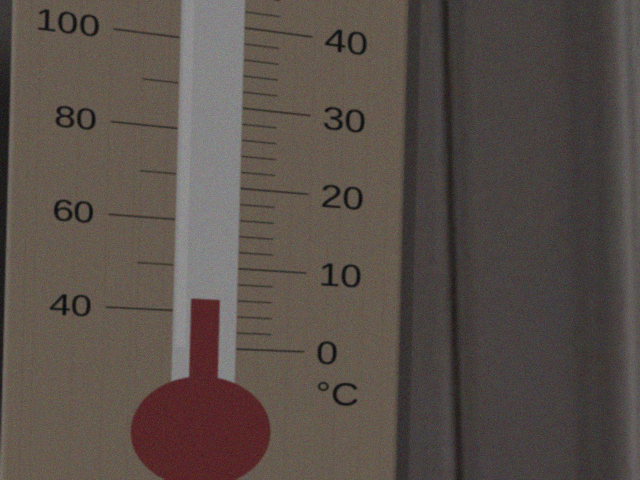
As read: 6
